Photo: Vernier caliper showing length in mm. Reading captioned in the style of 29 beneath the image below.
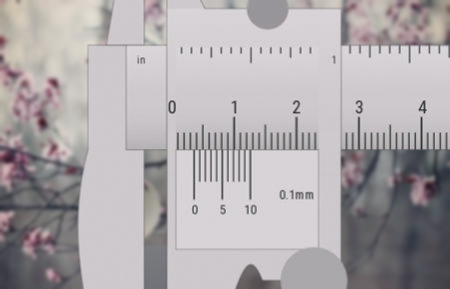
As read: 3.6
